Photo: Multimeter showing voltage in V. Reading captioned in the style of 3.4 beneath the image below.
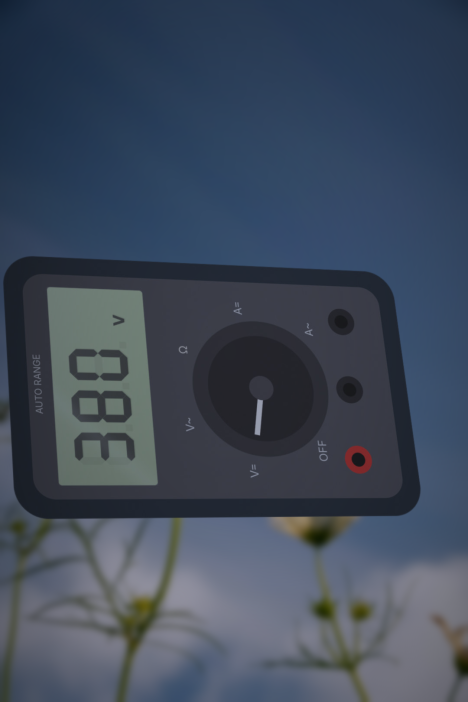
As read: 380
